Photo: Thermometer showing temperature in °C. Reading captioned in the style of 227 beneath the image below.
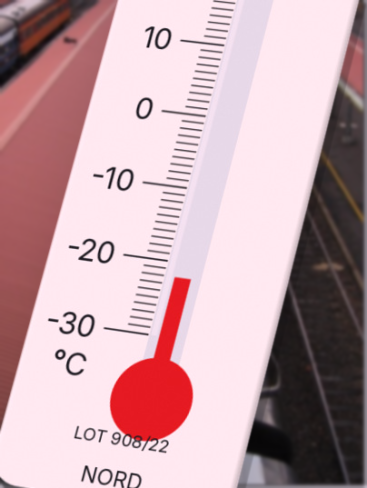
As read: -22
